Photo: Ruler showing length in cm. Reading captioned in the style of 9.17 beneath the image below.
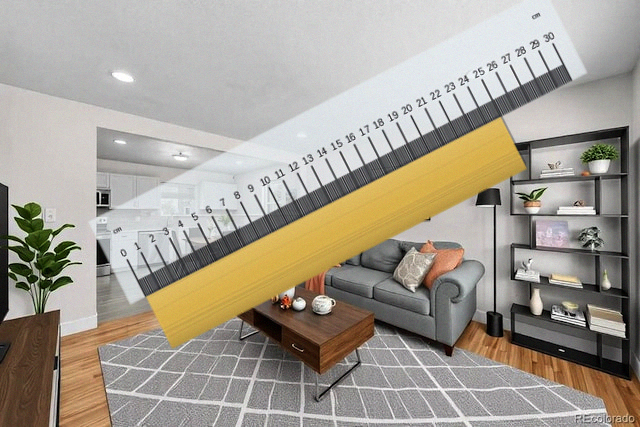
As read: 25
